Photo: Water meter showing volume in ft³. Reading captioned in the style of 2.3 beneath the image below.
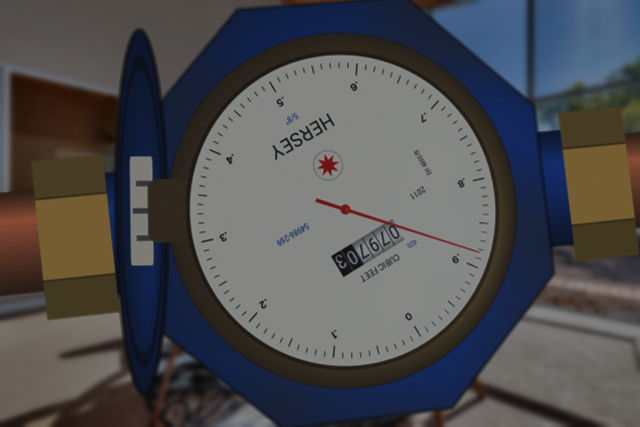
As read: 79702.88
